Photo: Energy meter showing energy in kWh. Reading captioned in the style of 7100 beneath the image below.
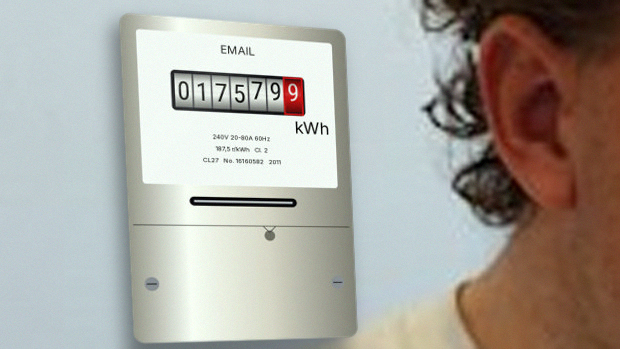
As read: 17579.9
